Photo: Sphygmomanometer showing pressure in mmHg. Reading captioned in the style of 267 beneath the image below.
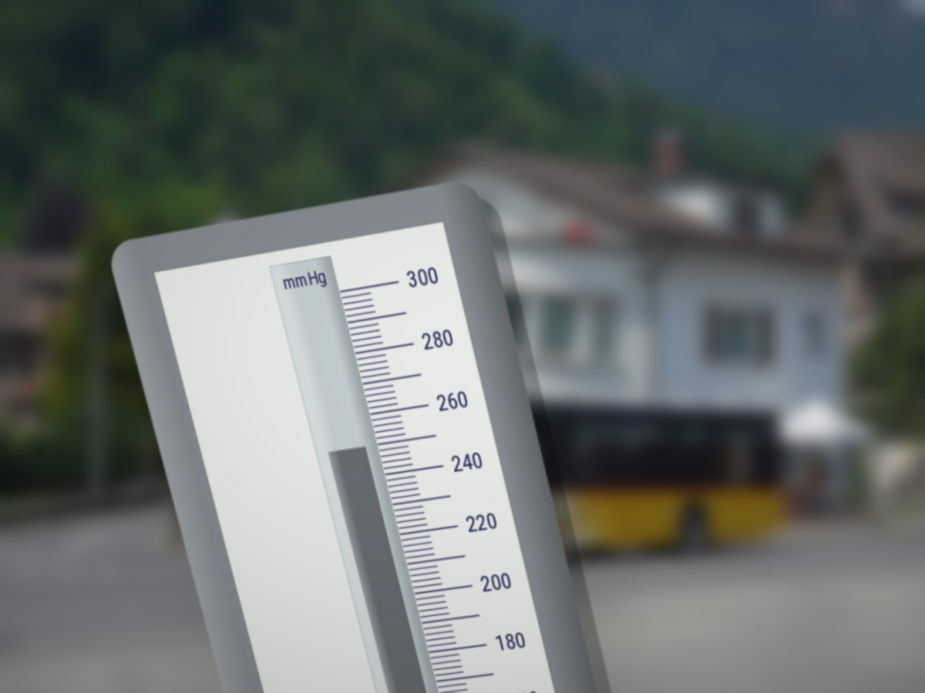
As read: 250
